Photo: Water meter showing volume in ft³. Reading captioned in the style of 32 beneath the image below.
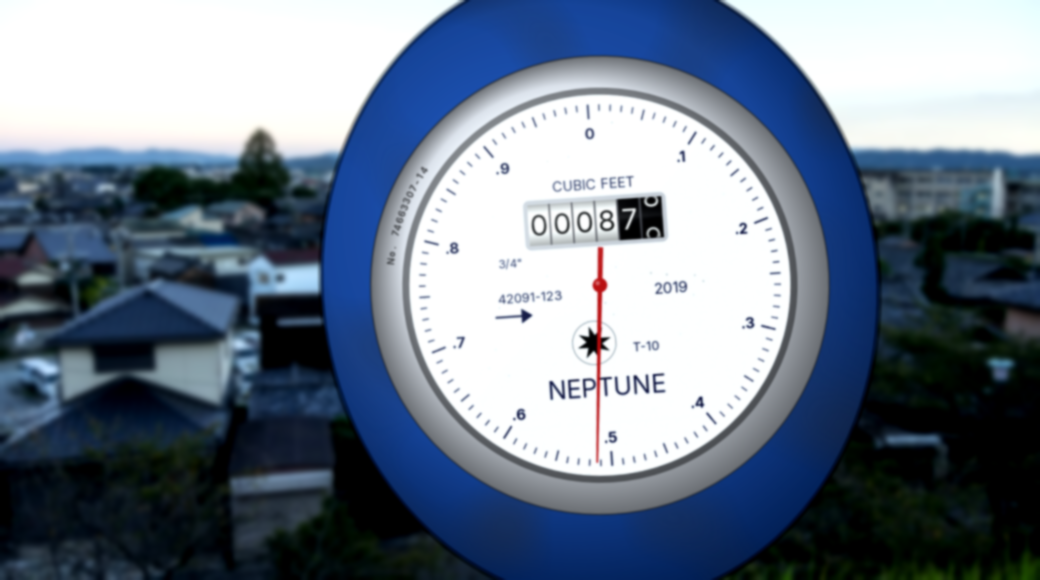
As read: 878.51
